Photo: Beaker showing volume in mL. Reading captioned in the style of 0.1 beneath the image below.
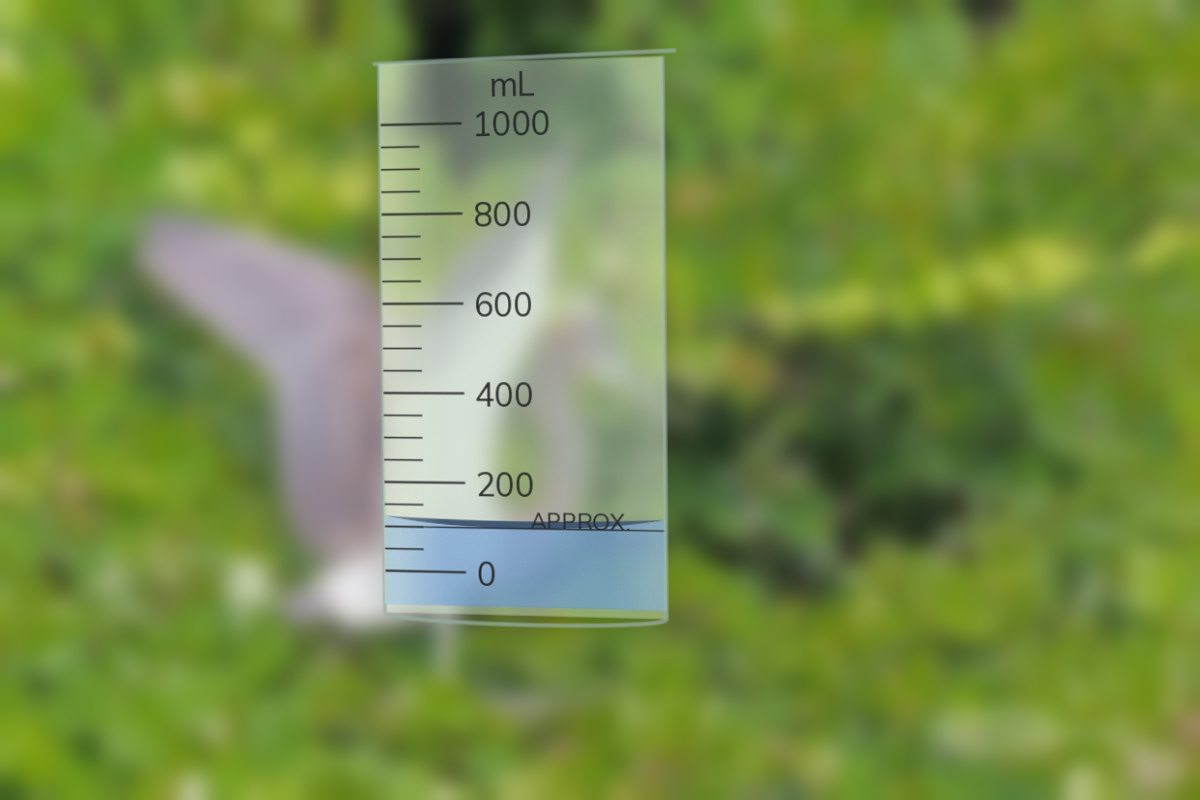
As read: 100
